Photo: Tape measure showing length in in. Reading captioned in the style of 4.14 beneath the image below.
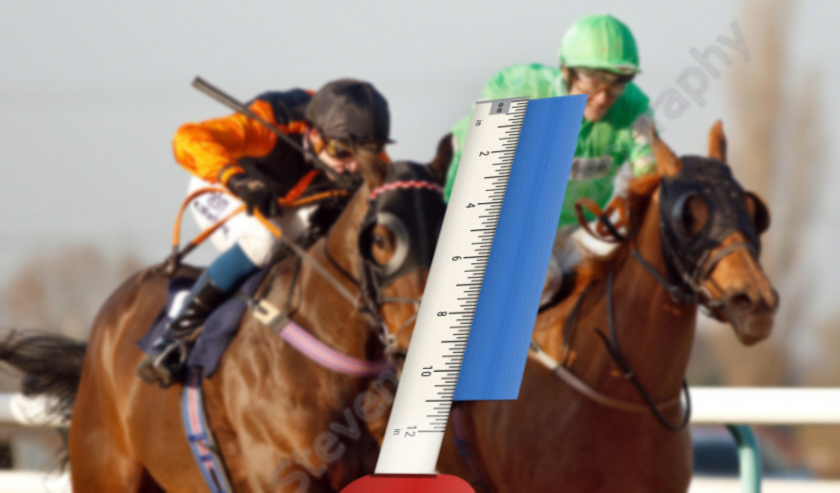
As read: 11
